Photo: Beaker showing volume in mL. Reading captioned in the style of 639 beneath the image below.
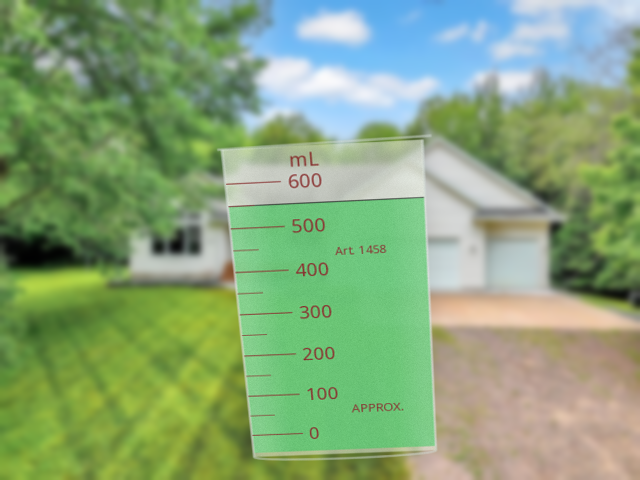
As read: 550
